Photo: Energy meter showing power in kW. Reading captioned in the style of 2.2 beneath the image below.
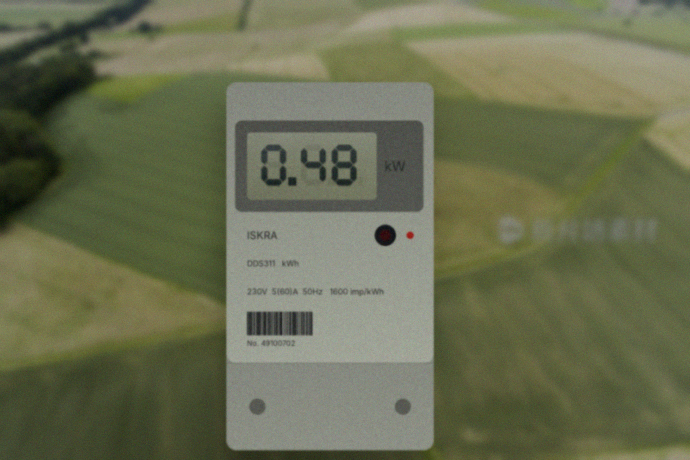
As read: 0.48
